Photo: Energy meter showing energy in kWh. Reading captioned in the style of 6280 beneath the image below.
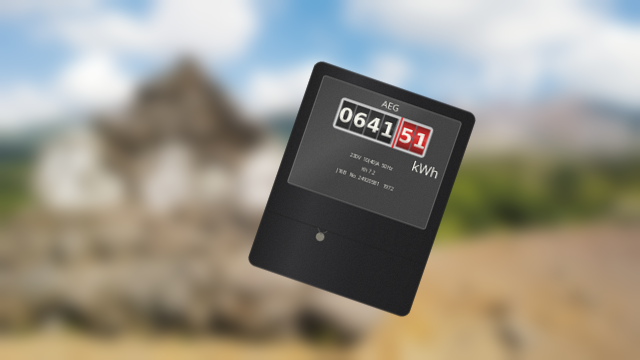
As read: 641.51
